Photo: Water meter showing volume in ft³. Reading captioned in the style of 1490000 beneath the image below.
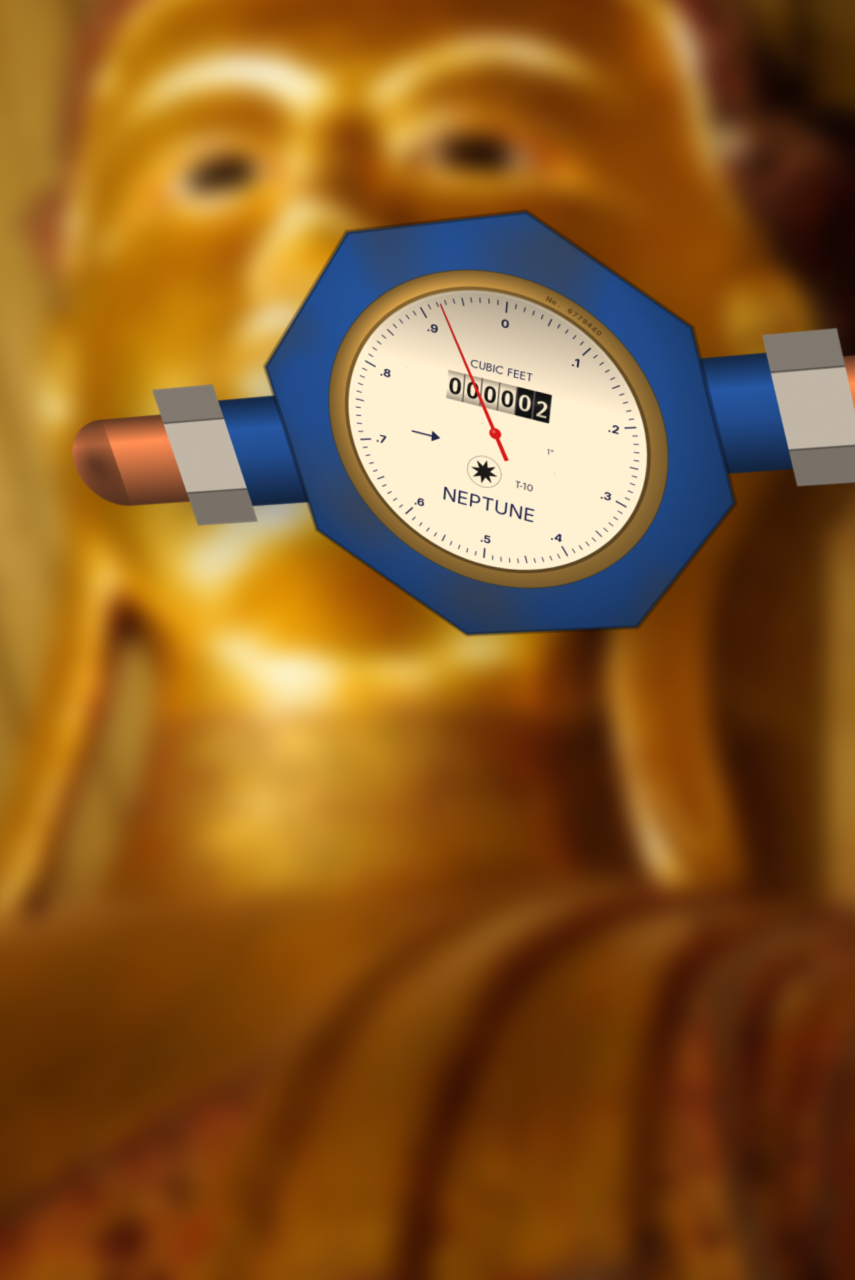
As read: 1.92
